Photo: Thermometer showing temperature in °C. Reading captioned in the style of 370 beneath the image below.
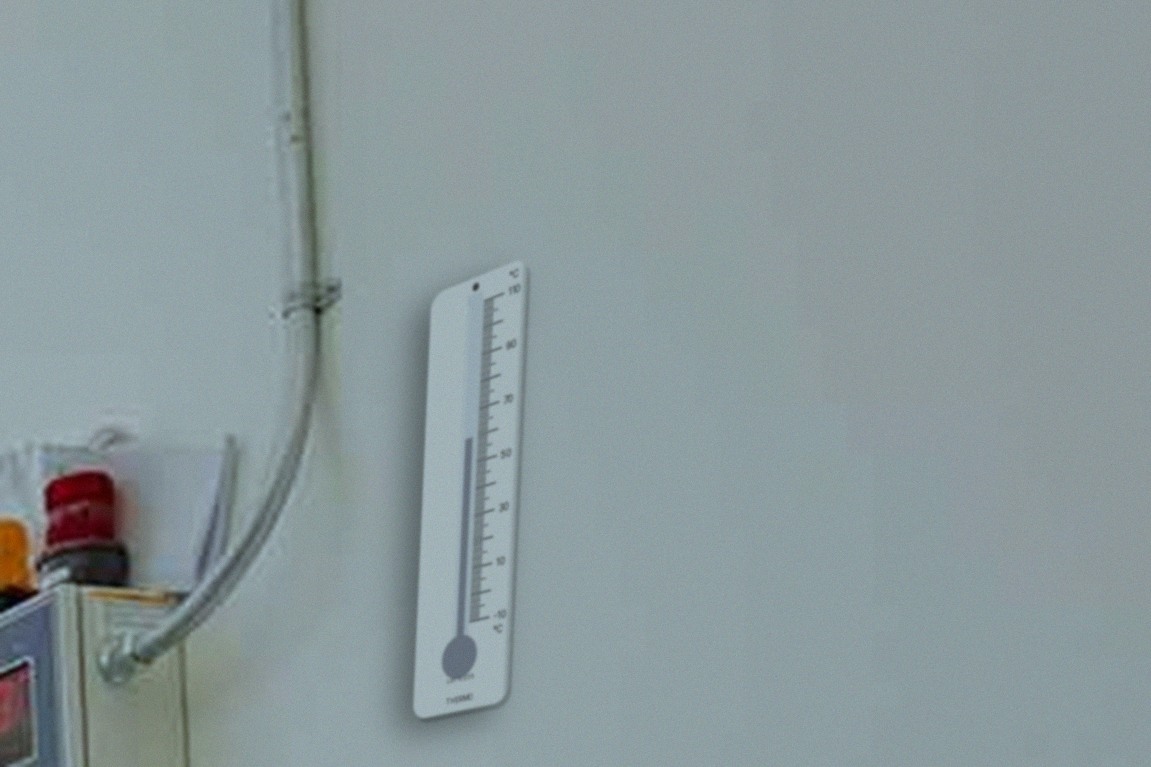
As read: 60
